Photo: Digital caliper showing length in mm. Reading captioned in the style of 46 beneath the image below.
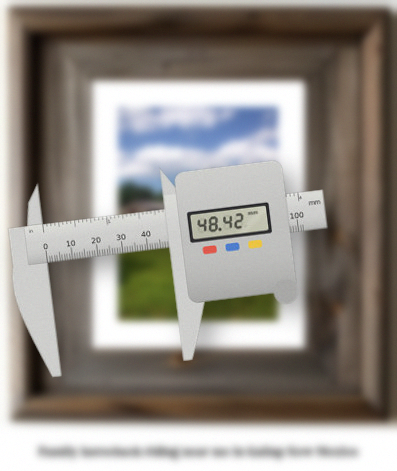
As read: 48.42
